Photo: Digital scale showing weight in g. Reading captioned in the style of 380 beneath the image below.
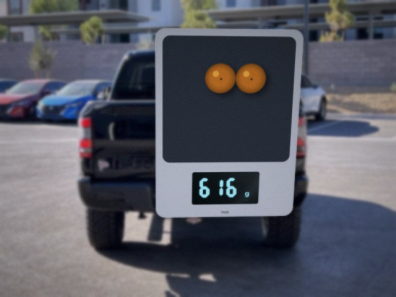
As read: 616
